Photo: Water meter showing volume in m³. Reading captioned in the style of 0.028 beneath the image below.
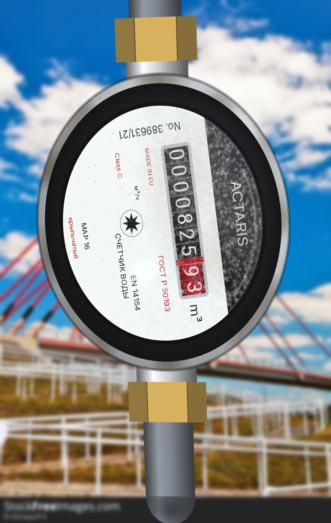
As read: 825.93
